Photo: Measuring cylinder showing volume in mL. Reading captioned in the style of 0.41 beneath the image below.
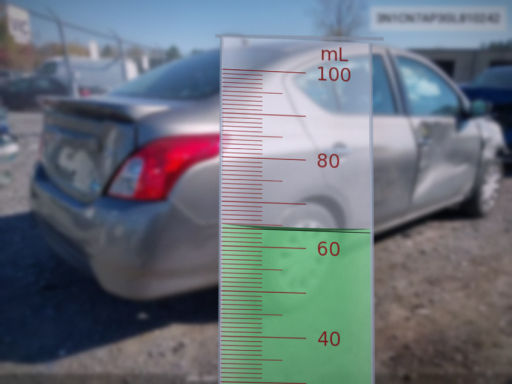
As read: 64
